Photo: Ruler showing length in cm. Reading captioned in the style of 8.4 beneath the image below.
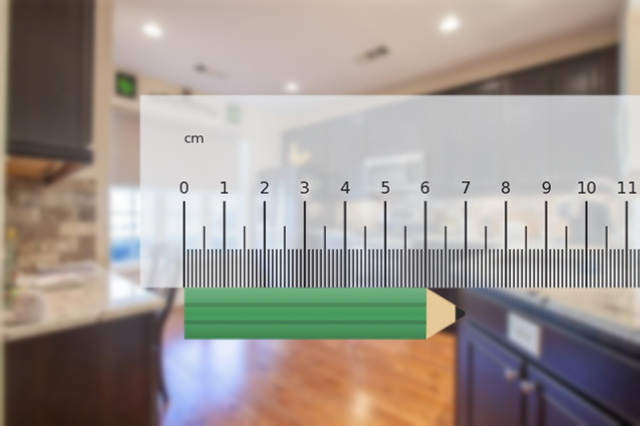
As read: 7
